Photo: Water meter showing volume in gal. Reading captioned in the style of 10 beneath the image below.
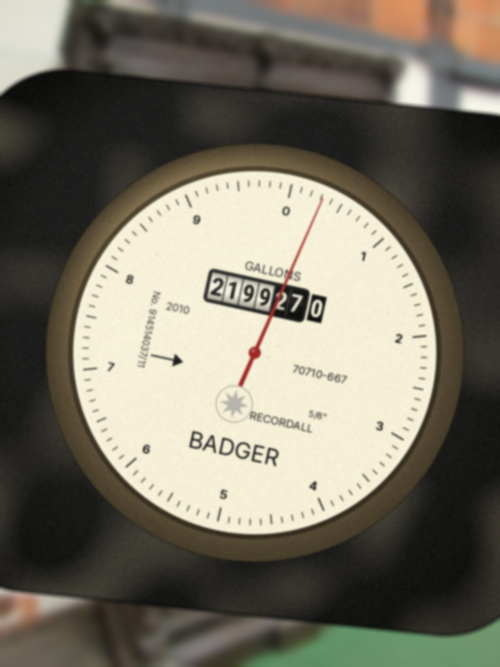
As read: 2199270.3
